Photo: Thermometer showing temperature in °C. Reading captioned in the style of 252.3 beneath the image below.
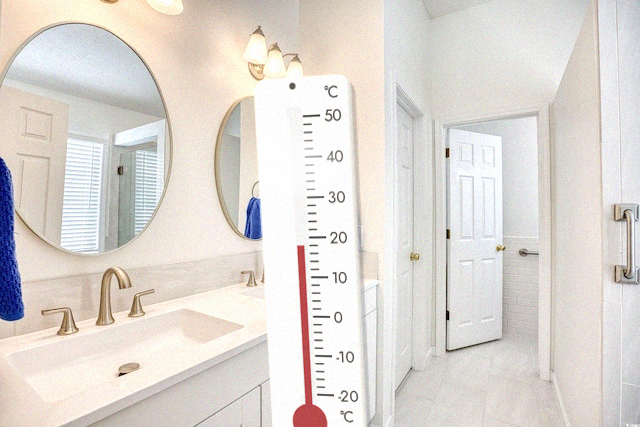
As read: 18
